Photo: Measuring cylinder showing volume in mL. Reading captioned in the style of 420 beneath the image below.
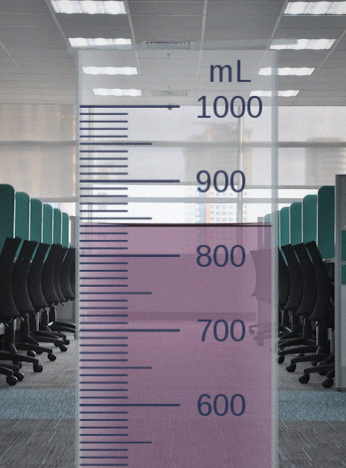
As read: 840
